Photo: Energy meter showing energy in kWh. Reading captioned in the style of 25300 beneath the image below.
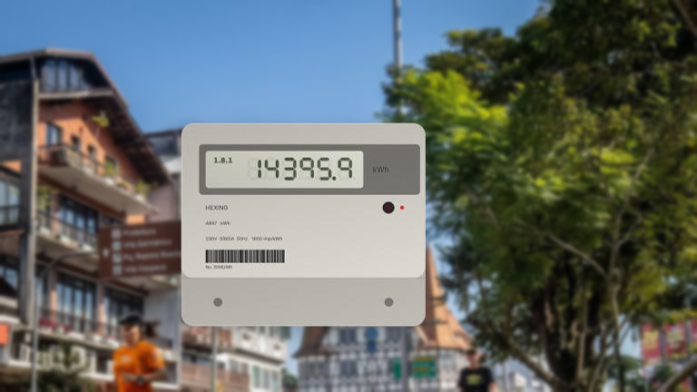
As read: 14395.9
